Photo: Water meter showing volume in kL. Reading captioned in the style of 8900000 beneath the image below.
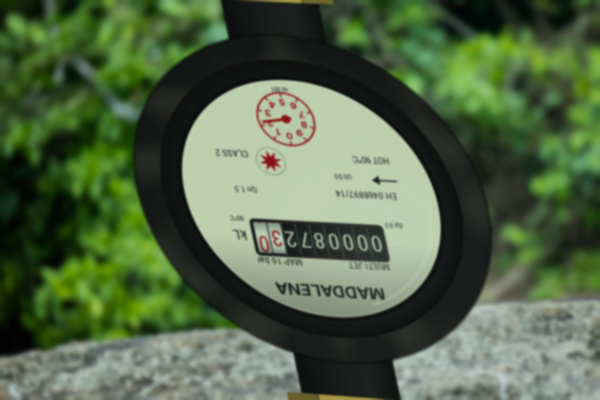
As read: 872.302
